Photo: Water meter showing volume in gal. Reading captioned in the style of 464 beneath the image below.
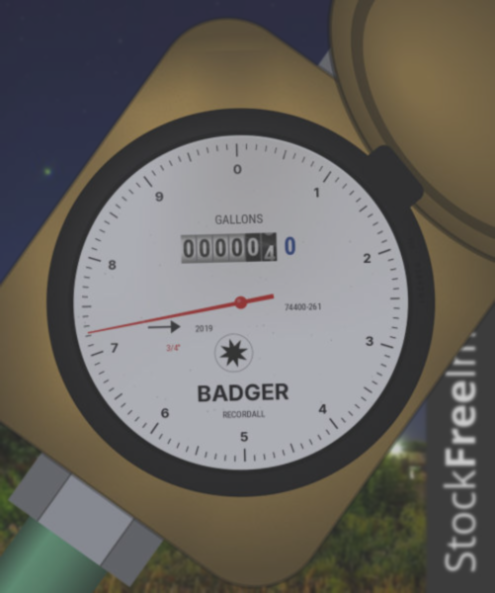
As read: 37.2
